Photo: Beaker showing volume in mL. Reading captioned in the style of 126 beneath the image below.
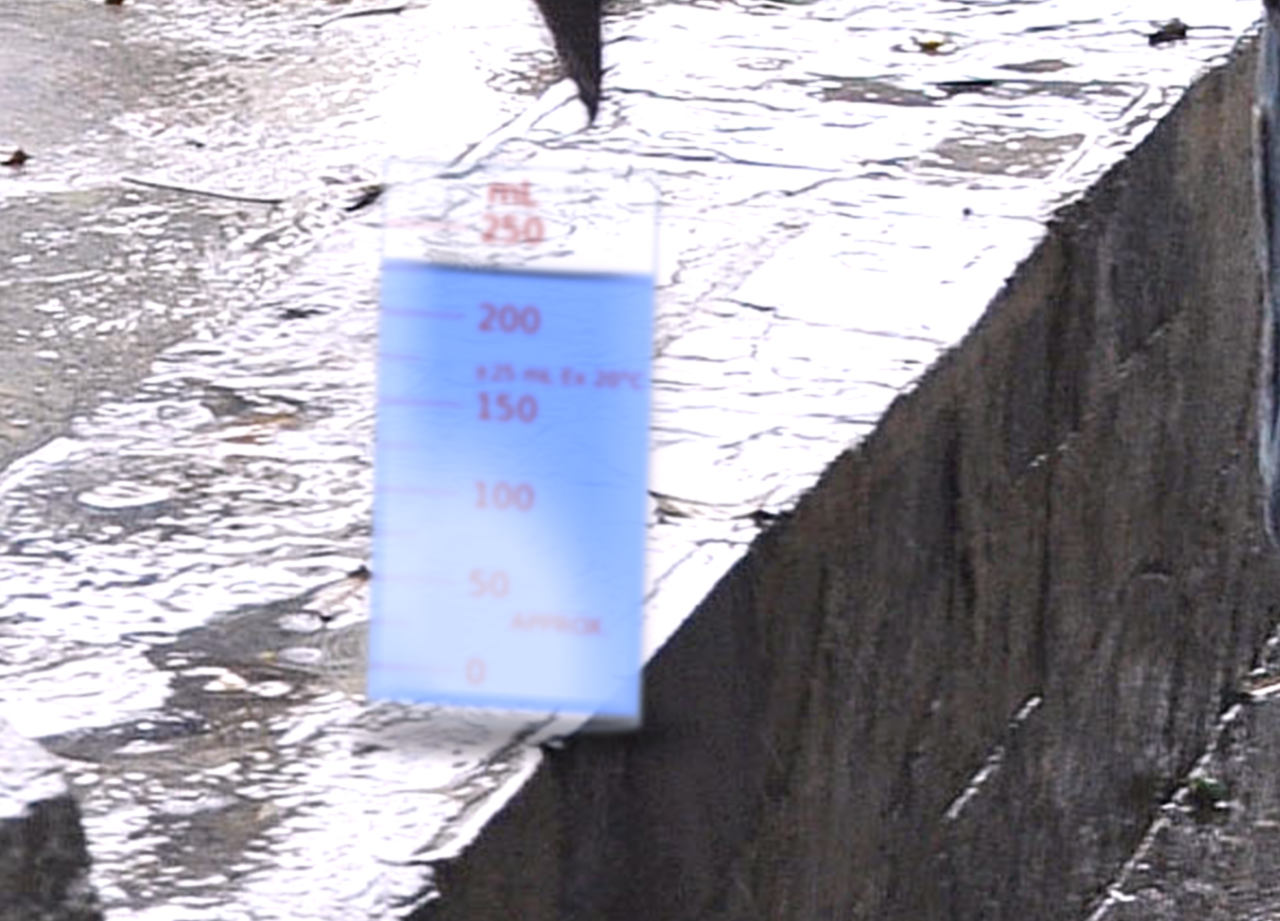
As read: 225
